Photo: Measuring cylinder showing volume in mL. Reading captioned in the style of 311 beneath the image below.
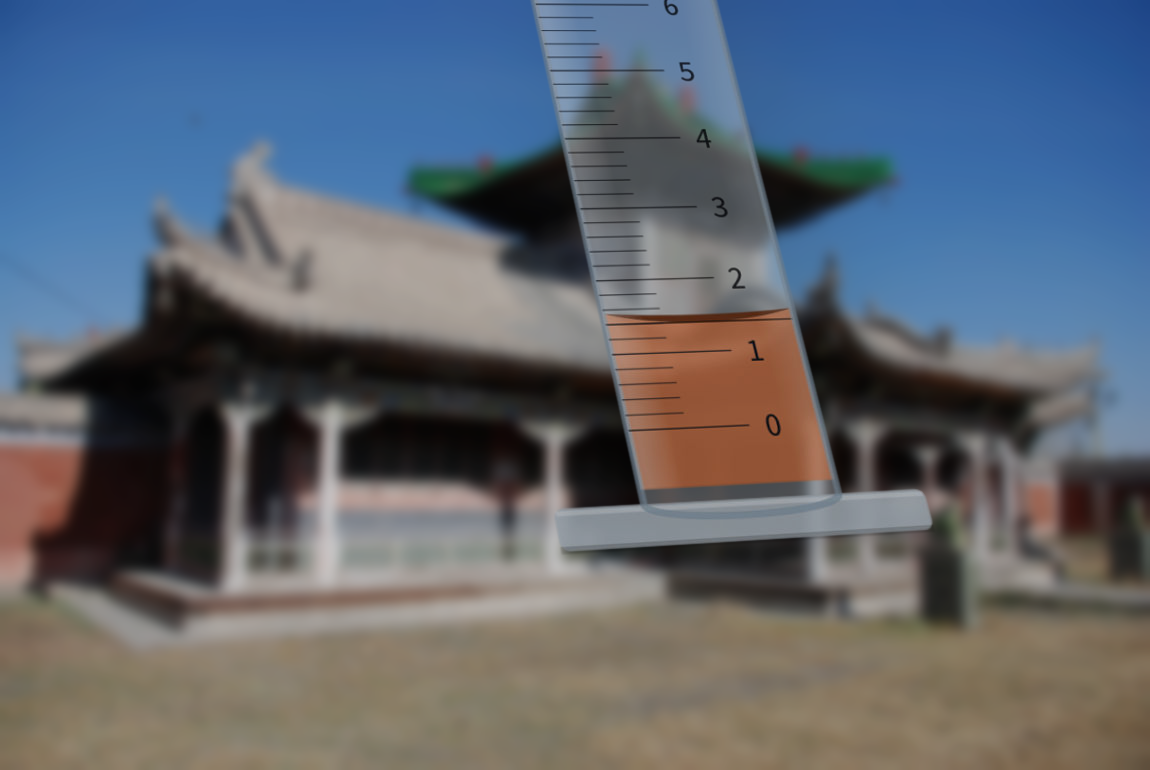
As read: 1.4
